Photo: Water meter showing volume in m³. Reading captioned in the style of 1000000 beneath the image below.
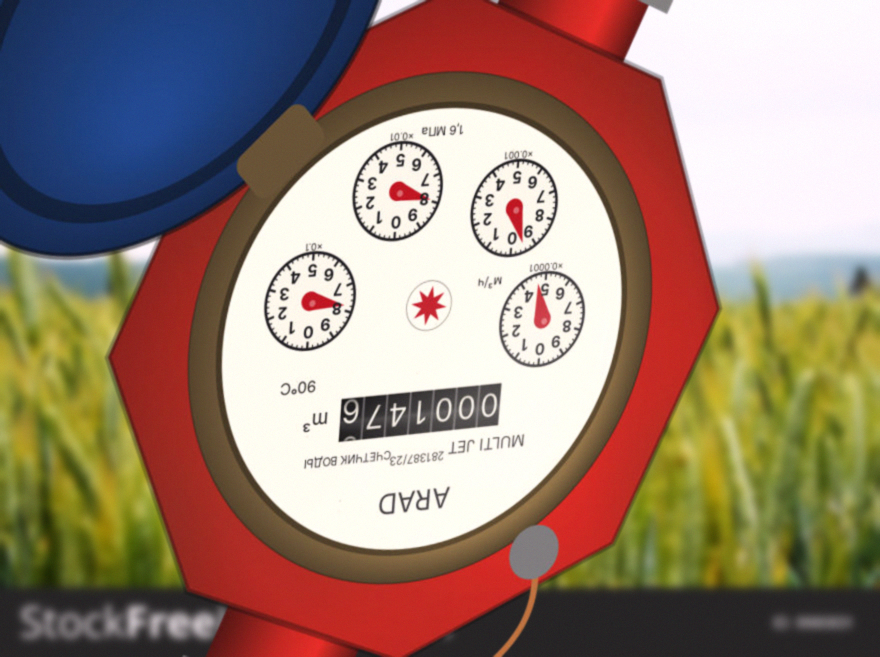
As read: 1475.7794
